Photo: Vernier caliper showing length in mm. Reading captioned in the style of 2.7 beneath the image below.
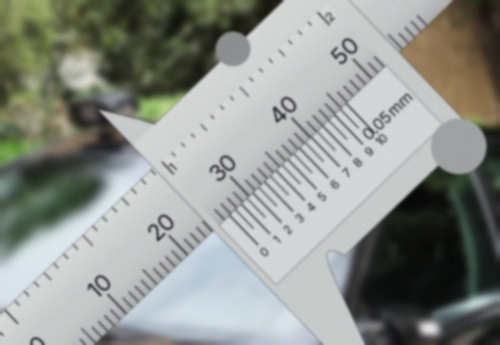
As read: 26.8
